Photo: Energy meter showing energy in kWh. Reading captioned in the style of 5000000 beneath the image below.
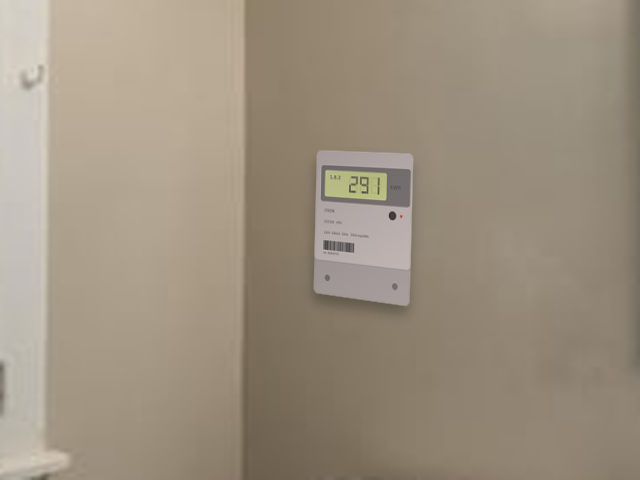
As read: 291
